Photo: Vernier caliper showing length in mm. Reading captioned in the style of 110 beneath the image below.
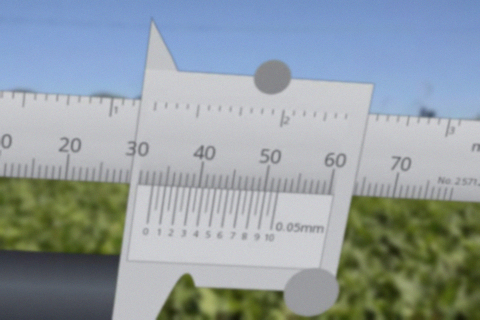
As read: 33.0
